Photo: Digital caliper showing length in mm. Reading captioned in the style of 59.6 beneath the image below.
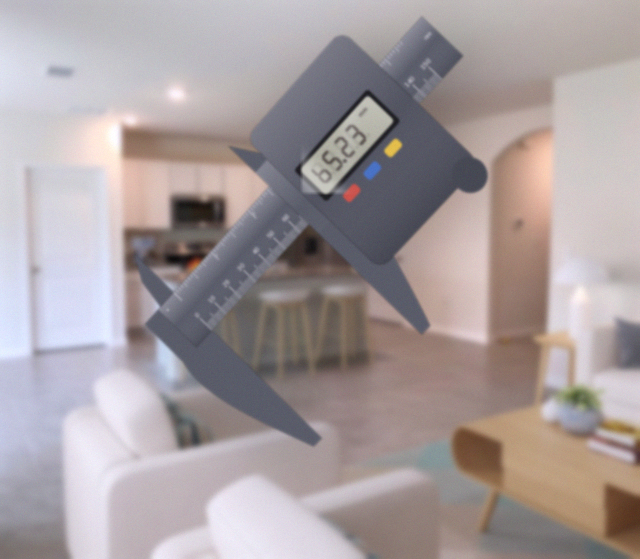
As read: 65.23
